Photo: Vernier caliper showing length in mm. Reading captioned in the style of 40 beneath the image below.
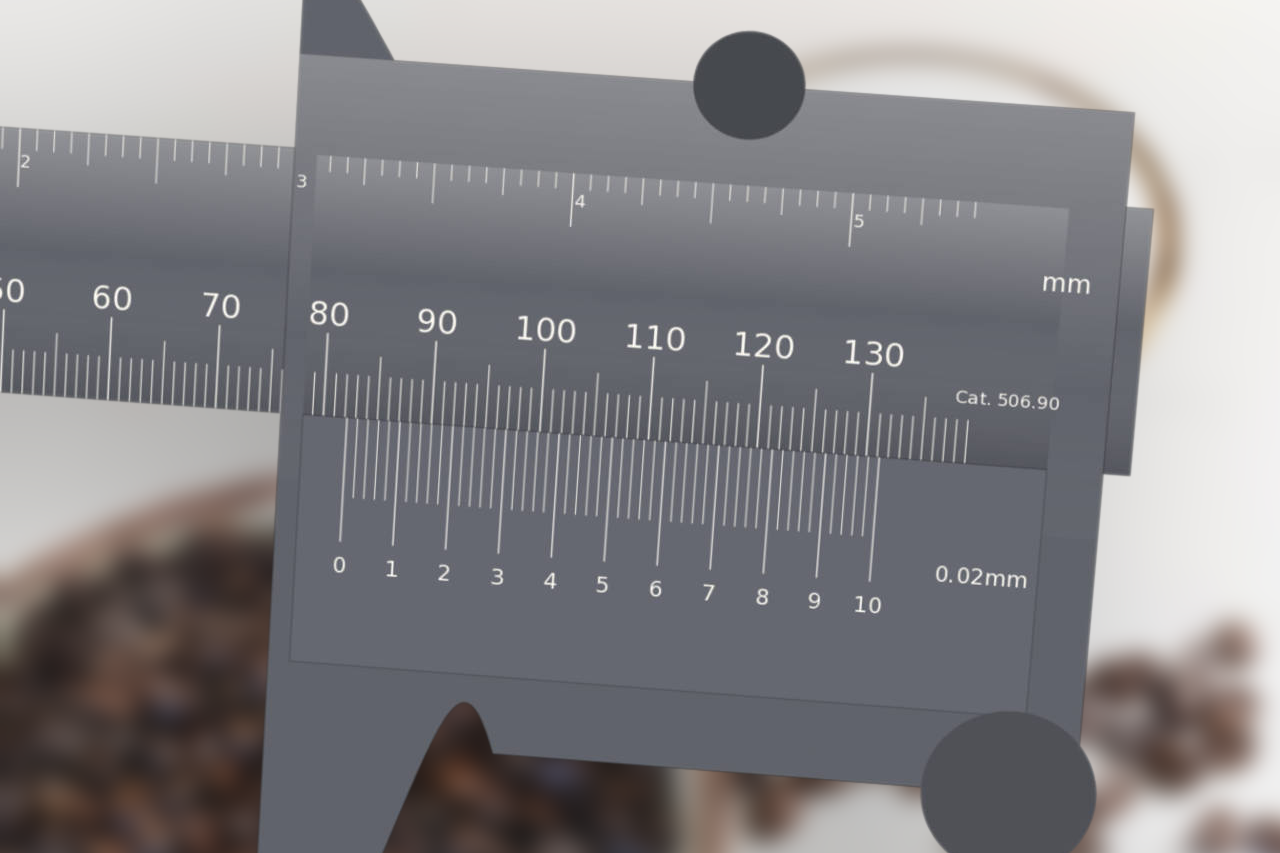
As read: 82.2
